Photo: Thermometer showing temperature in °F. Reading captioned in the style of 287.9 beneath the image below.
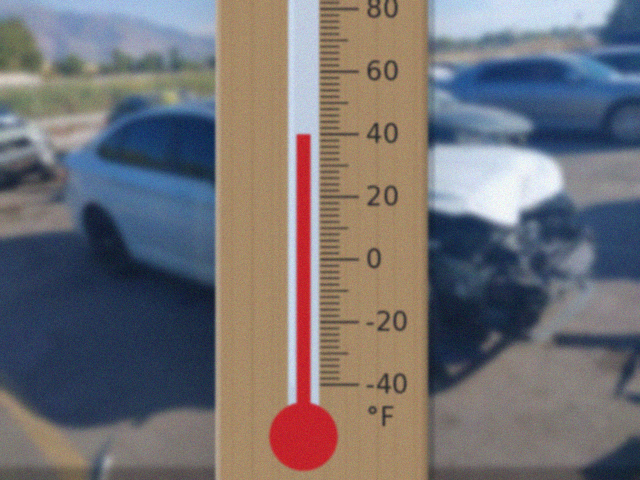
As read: 40
